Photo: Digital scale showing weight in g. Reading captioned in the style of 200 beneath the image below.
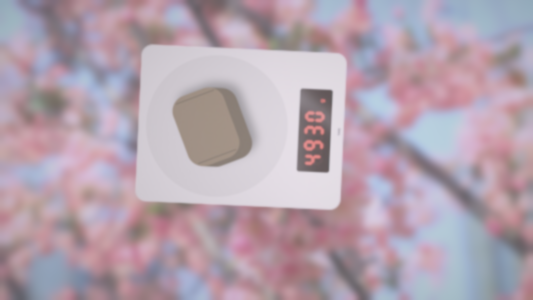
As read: 4930
